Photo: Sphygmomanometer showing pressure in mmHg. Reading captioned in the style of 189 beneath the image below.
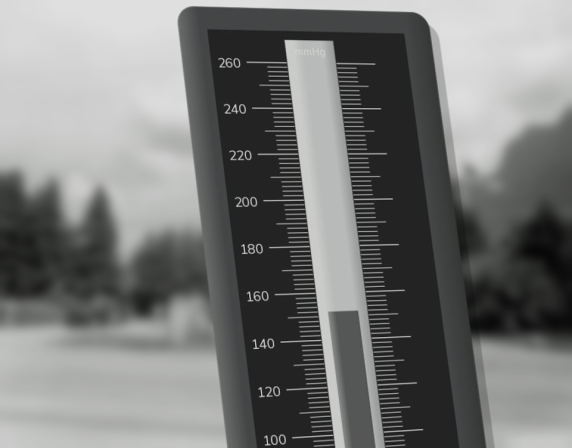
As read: 152
